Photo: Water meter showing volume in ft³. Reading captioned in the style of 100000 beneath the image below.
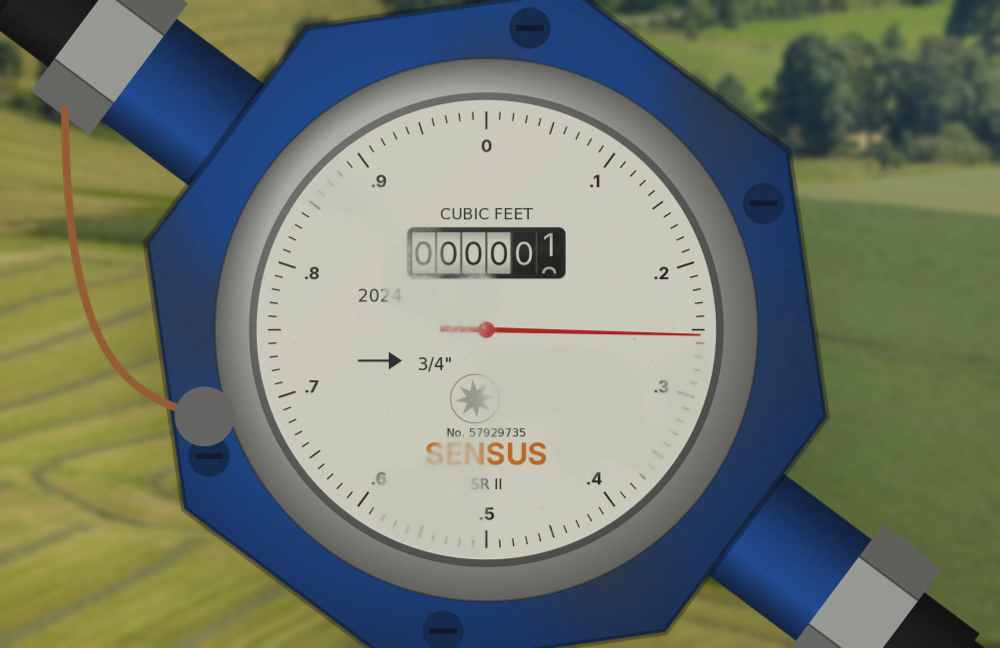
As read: 1.25
